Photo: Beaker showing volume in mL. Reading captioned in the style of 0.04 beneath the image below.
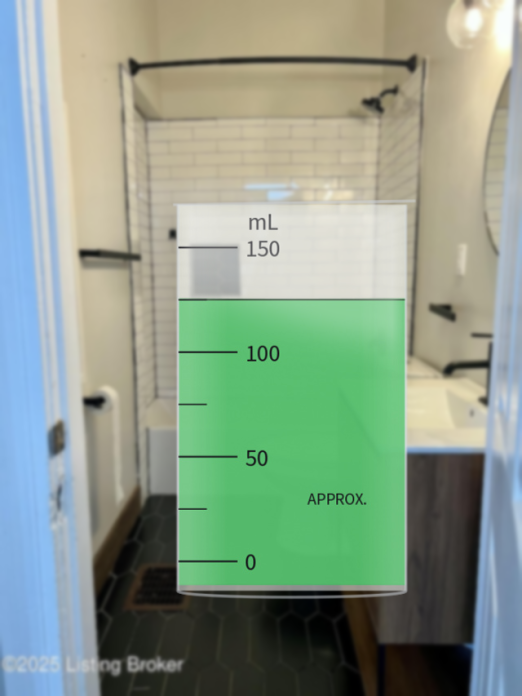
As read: 125
